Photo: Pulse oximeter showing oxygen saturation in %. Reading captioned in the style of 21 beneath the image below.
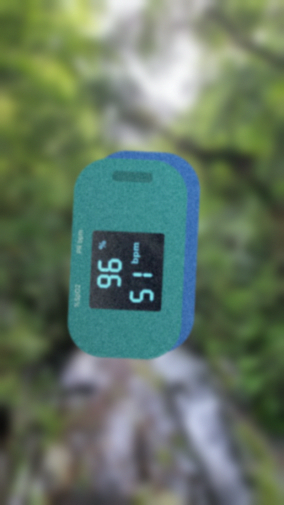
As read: 96
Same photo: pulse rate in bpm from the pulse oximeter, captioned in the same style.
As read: 51
